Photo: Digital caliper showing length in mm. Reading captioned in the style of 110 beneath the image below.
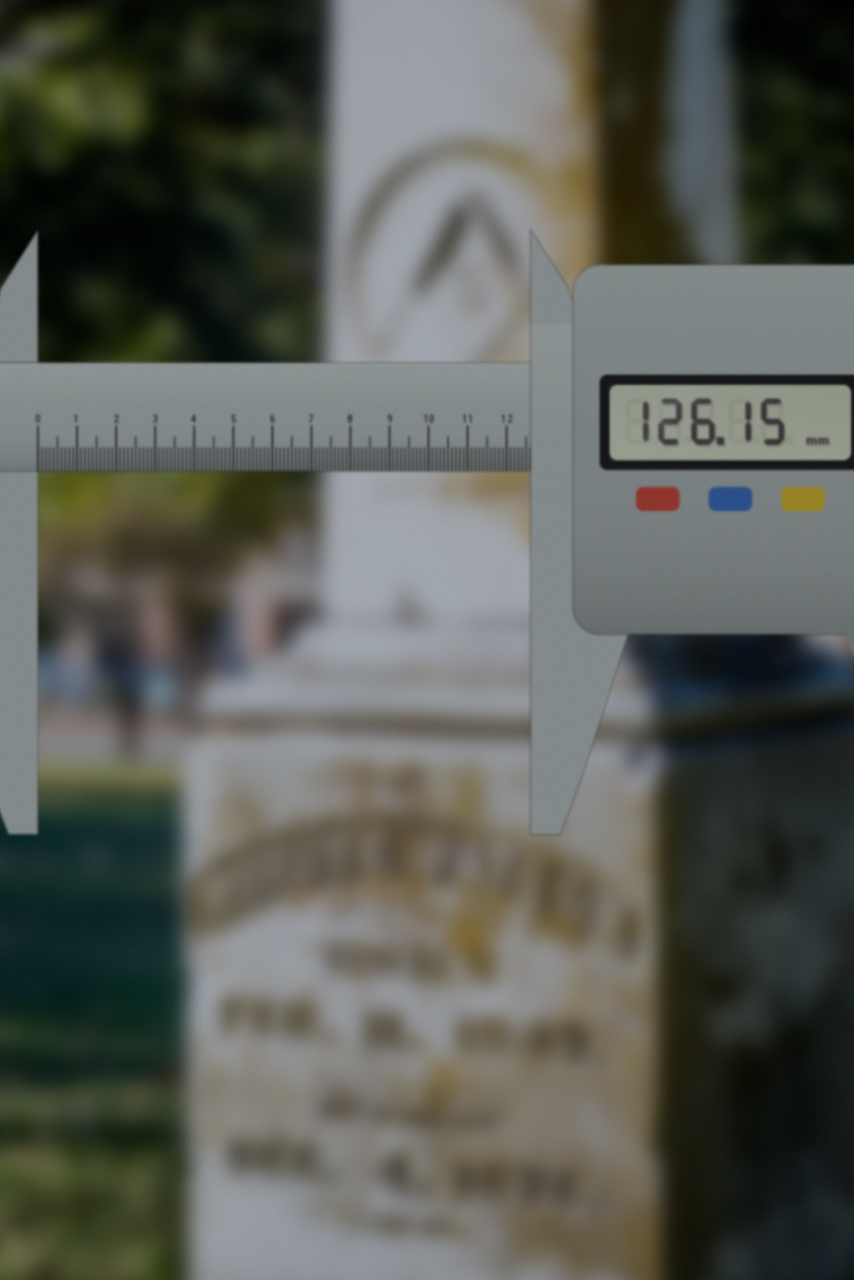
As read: 126.15
